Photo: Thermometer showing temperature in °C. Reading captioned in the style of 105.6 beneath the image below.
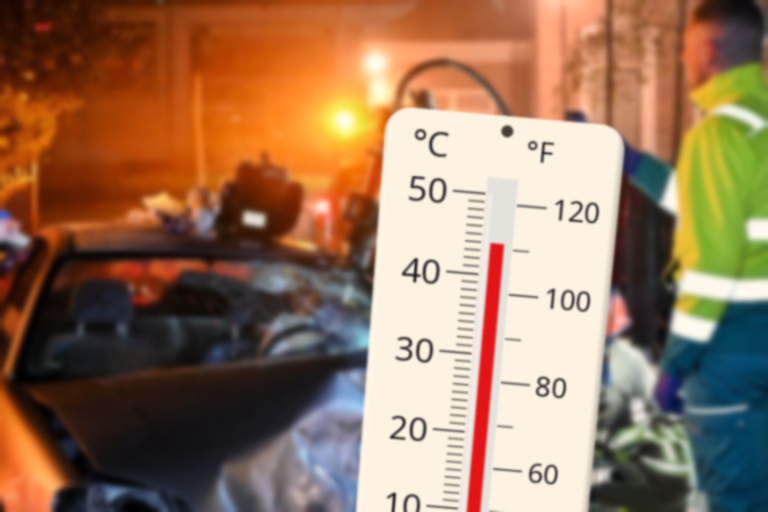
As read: 44
